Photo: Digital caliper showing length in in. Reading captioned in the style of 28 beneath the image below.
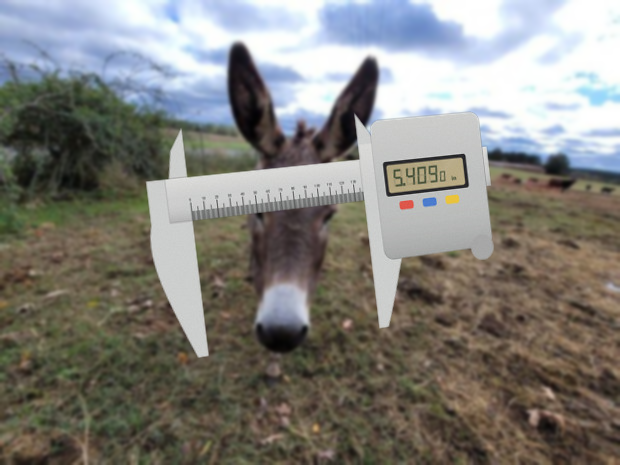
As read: 5.4090
